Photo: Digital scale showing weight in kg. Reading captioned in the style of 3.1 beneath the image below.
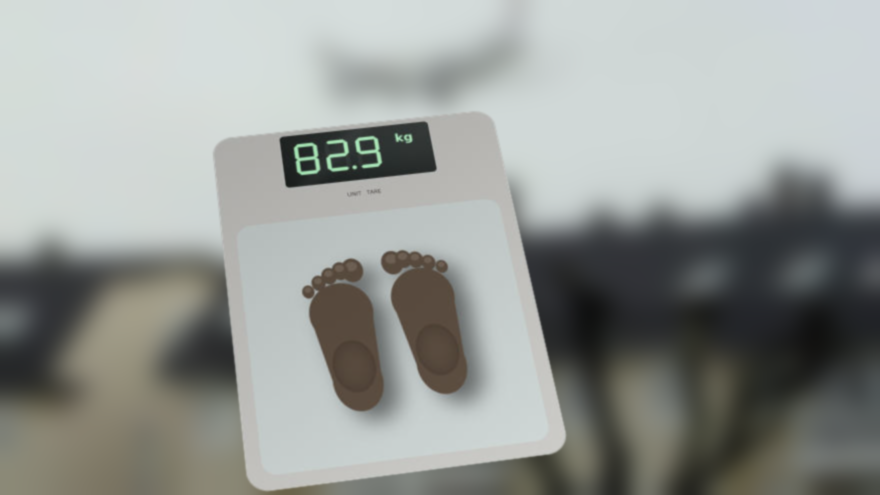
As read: 82.9
